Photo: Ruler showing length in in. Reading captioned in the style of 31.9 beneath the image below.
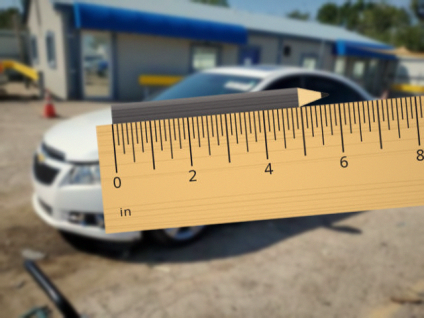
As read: 5.75
